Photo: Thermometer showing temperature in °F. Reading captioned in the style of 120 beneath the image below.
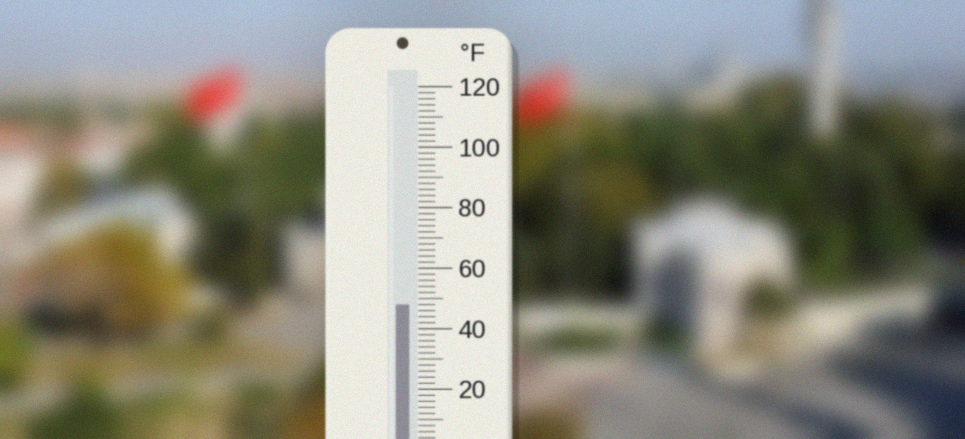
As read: 48
